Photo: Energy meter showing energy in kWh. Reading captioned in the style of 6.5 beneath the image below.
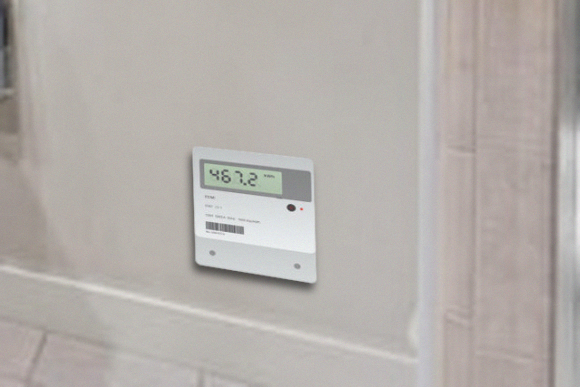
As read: 467.2
